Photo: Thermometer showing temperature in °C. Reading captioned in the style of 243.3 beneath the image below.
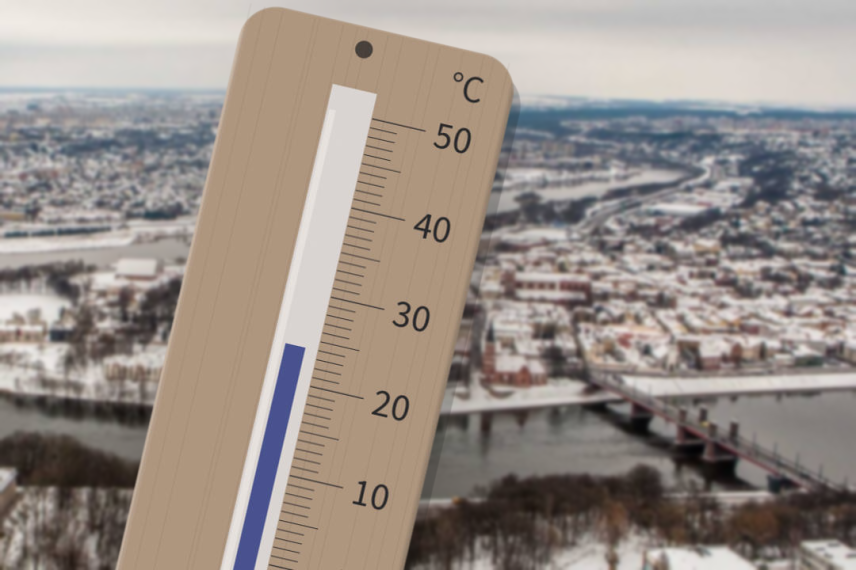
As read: 24
